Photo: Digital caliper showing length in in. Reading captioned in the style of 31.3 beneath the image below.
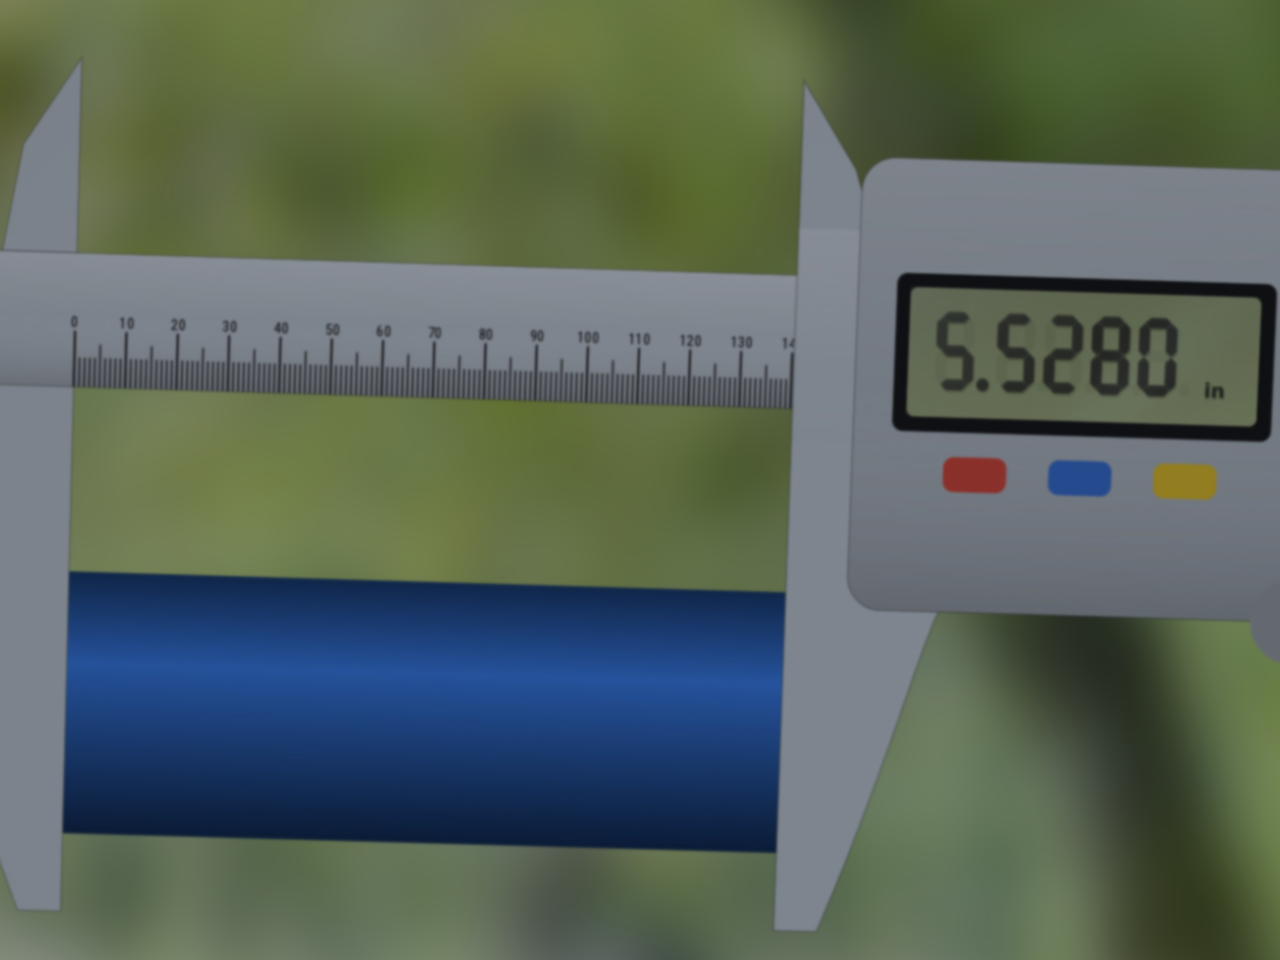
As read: 5.5280
